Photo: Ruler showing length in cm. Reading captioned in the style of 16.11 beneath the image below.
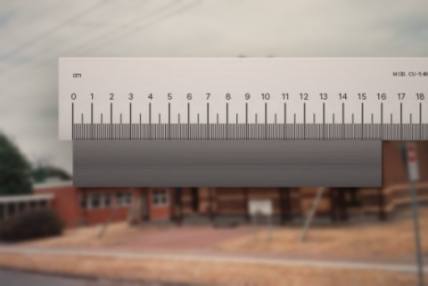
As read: 16
